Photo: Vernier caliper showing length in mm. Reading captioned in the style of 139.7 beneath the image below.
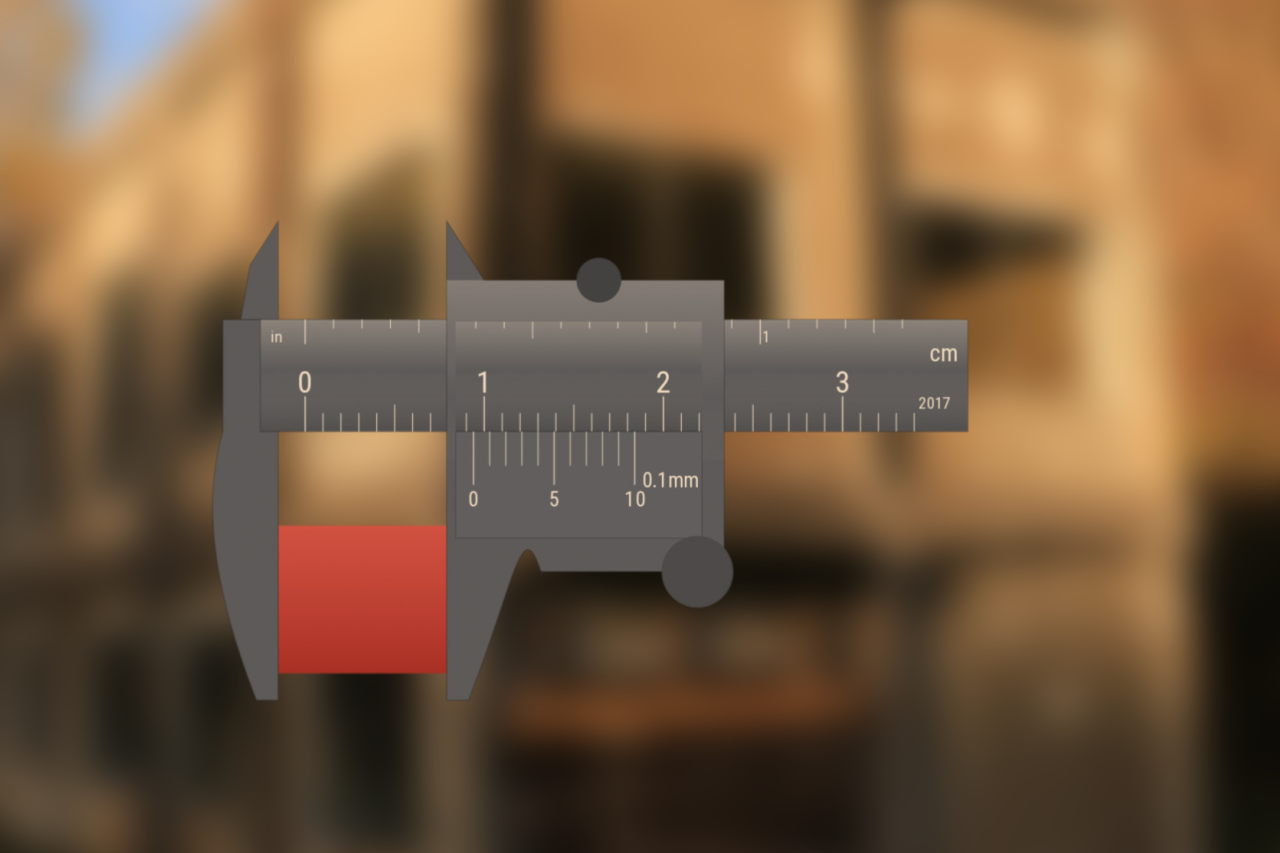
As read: 9.4
